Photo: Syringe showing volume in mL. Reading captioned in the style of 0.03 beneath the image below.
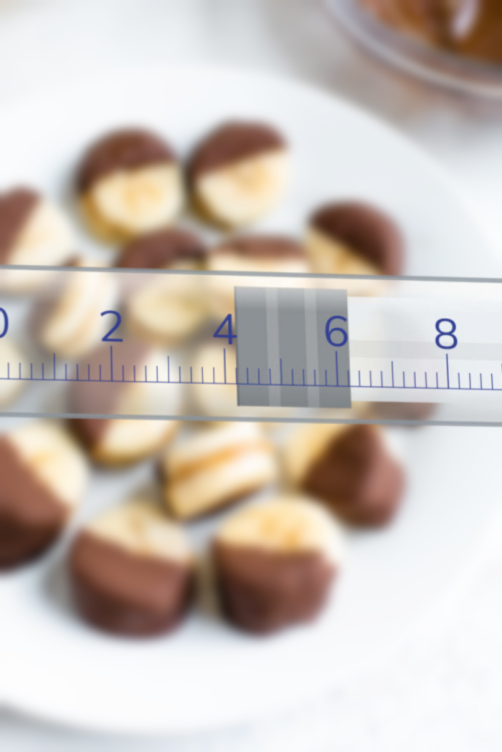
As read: 4.2
